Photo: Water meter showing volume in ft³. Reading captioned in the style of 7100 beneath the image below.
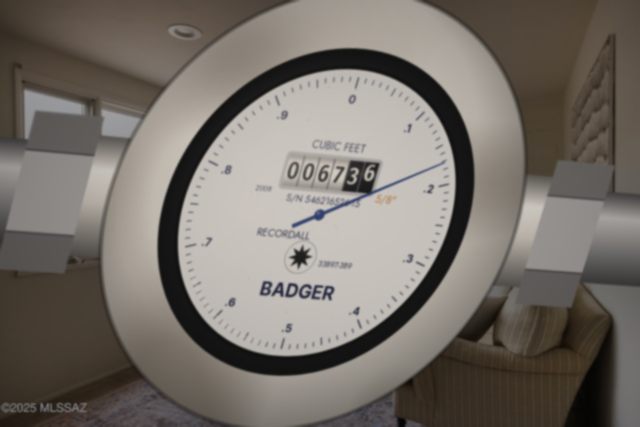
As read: 6736.17
